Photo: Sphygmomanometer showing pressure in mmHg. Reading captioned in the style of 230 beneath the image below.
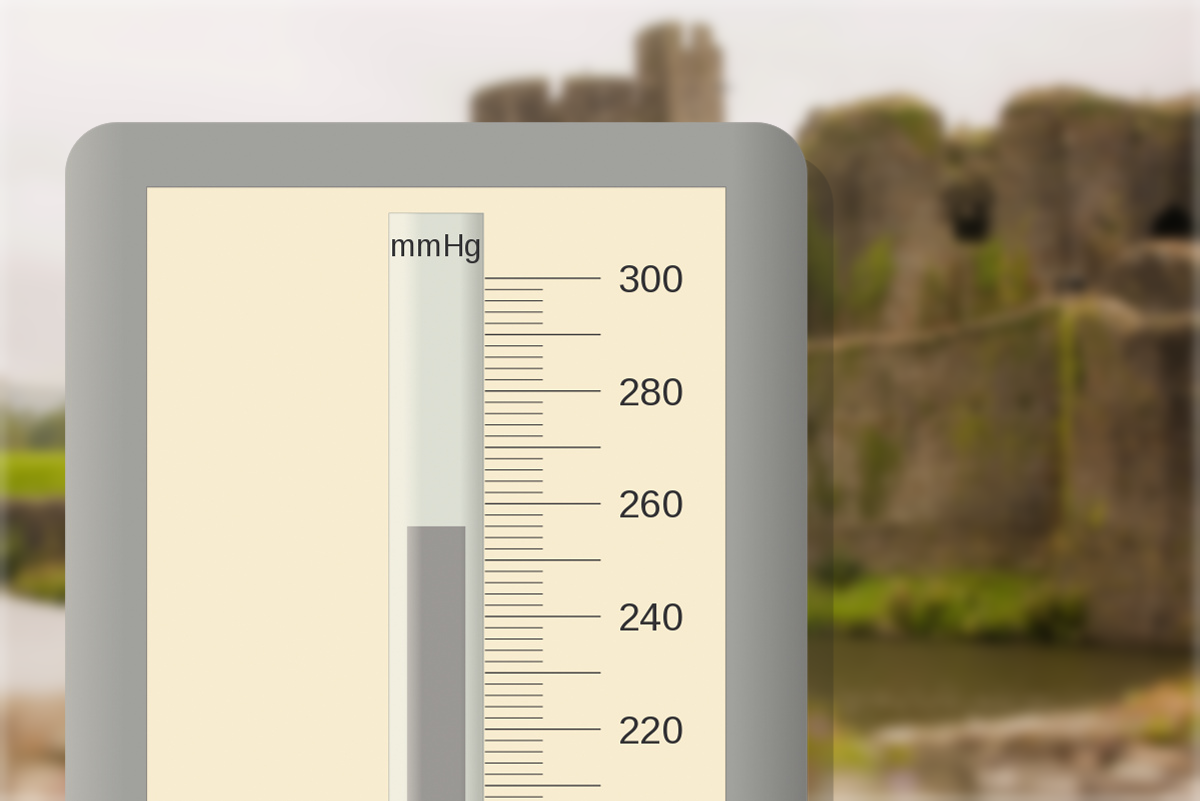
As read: 256
